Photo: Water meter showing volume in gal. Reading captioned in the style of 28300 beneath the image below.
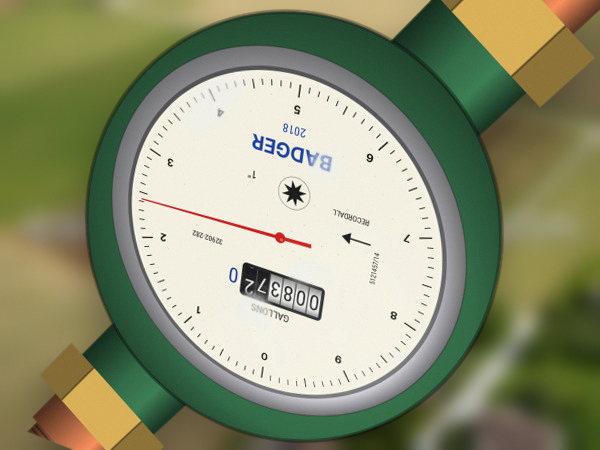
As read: 83722.4
